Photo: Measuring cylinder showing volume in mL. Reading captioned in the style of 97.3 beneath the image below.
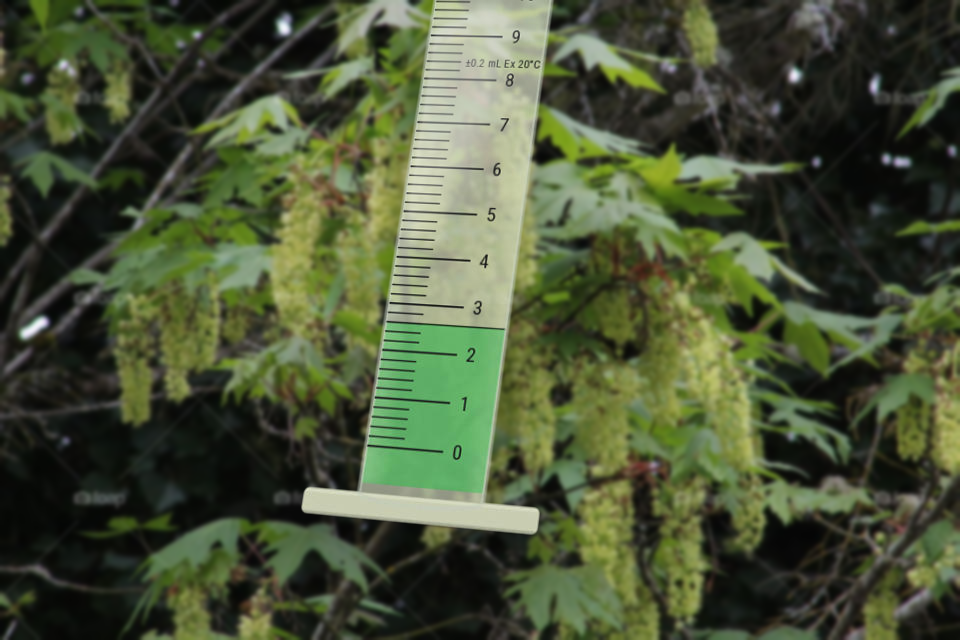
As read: 2.6
